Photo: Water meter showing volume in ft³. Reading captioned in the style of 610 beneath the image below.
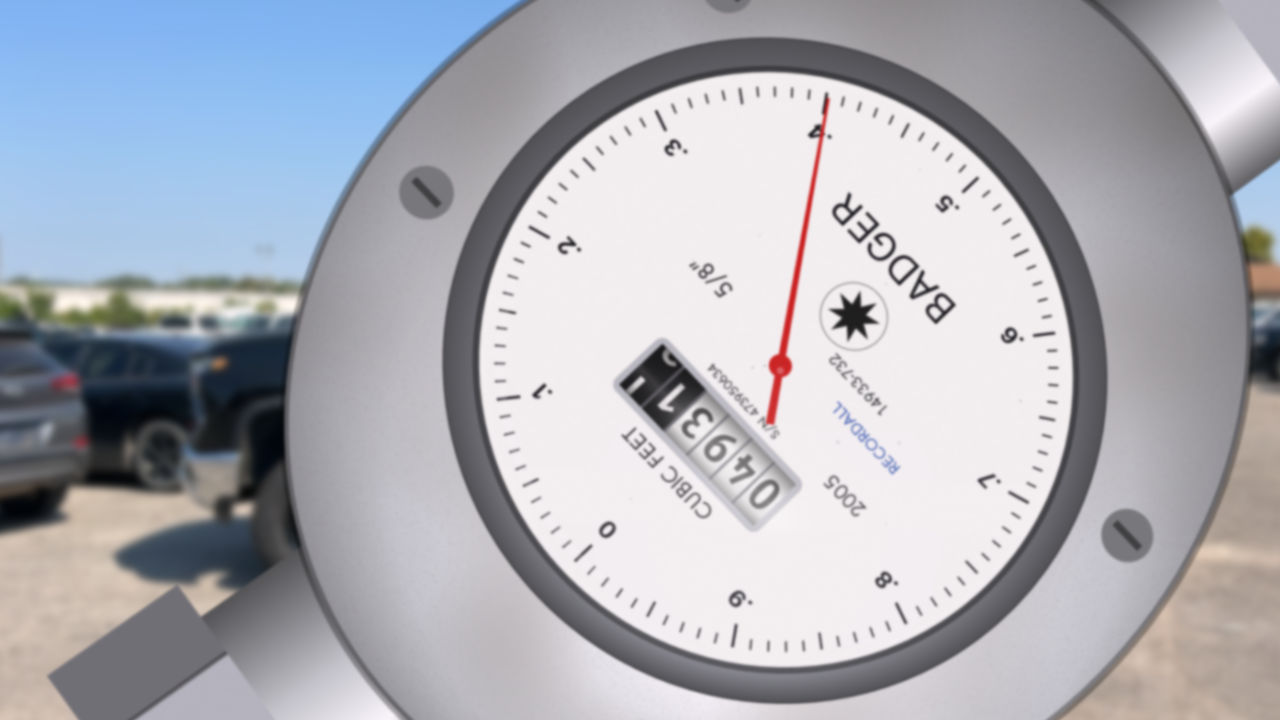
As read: 49311.40
